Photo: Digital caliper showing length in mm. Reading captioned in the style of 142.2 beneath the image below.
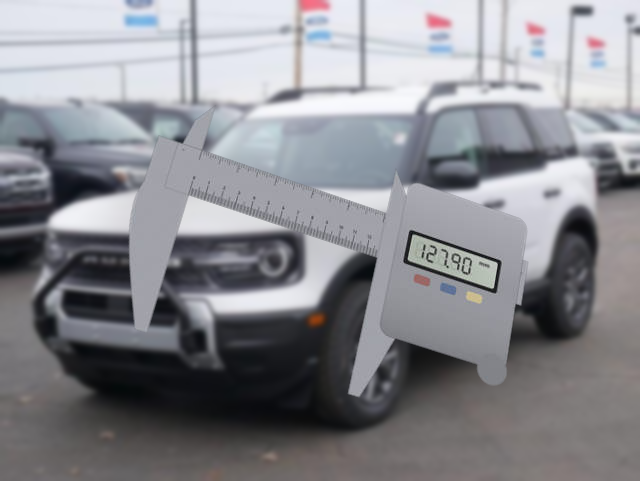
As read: 127.90
